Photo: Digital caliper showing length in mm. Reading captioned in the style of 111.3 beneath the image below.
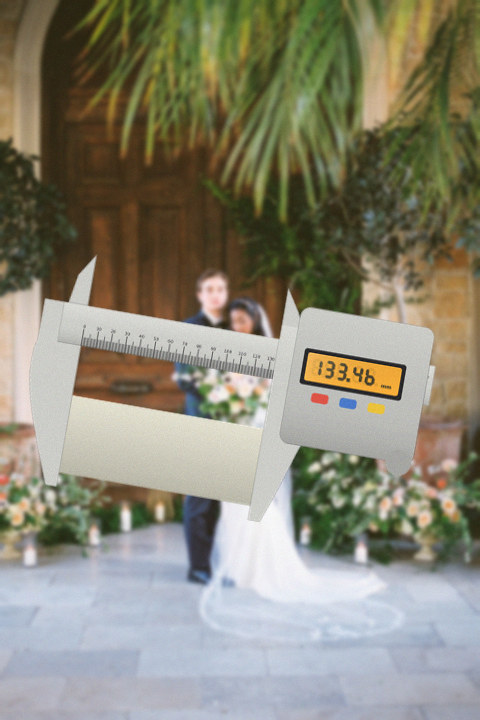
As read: 133.46
